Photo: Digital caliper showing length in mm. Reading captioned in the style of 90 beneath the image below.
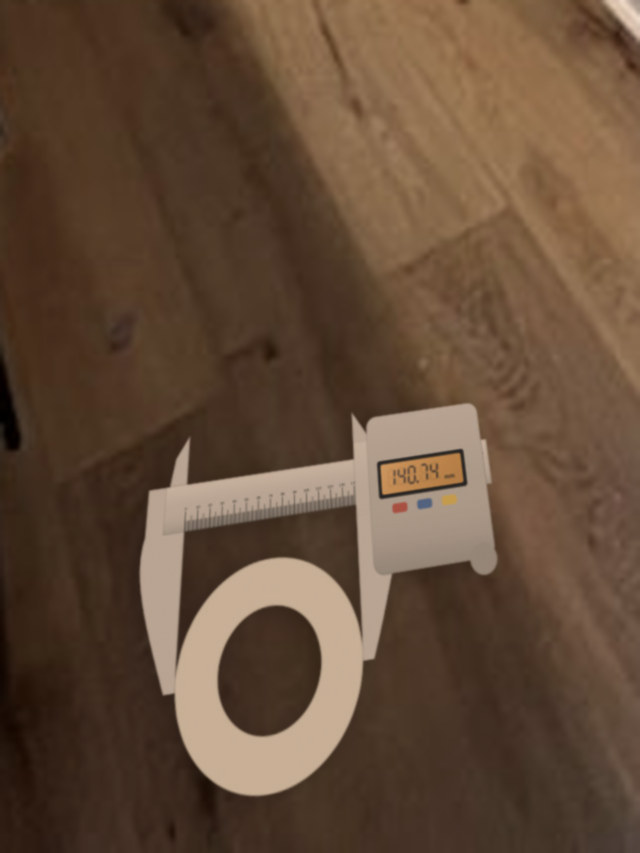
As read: 140.74
